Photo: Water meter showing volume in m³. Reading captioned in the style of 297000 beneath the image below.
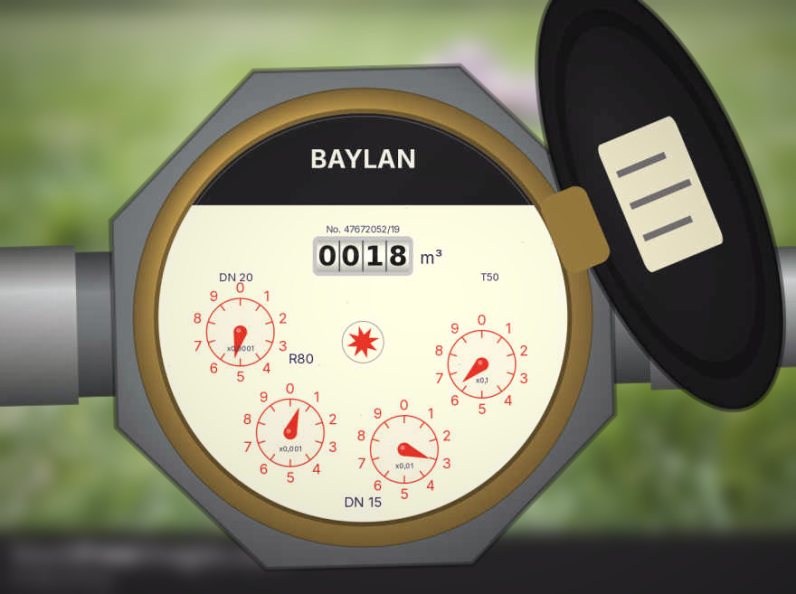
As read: 18.6305
